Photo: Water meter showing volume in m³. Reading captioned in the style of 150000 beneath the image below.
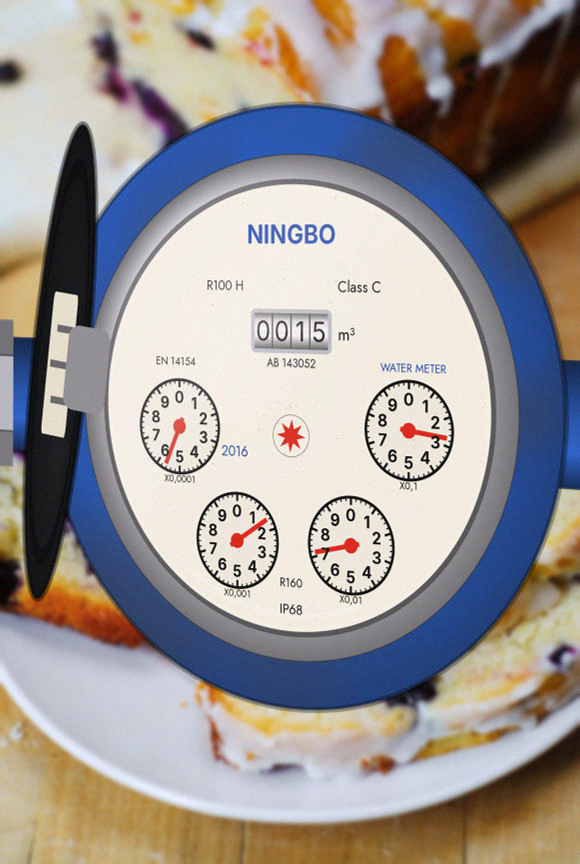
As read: 15.2715
